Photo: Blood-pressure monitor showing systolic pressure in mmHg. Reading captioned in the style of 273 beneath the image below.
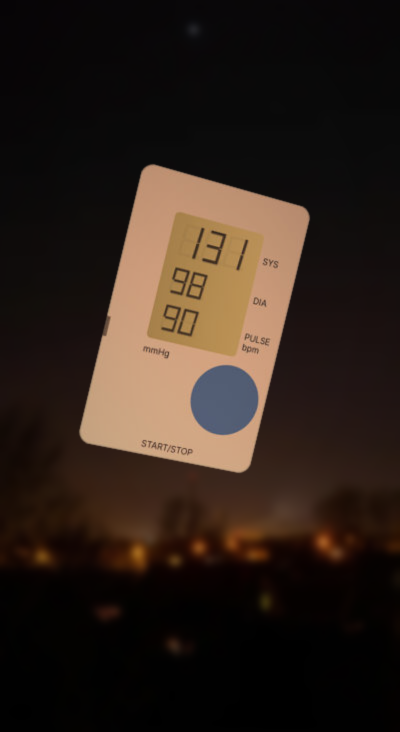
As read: 131
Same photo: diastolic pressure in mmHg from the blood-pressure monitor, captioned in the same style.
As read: 98
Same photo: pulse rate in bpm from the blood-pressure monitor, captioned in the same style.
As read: 90
